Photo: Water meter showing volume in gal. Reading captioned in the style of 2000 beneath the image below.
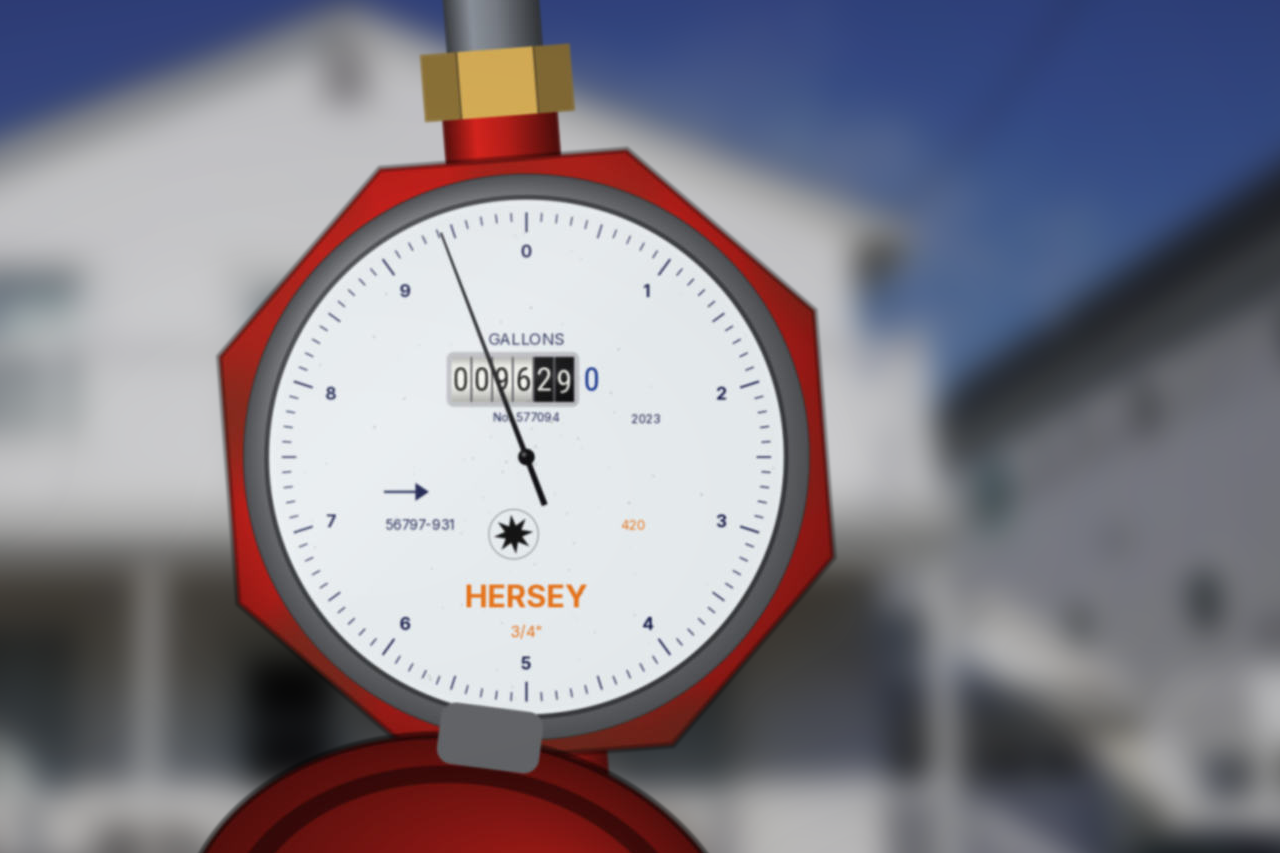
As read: 96289.4
